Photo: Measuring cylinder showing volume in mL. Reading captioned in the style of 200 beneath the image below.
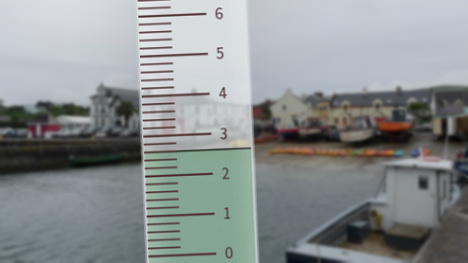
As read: 2.6
